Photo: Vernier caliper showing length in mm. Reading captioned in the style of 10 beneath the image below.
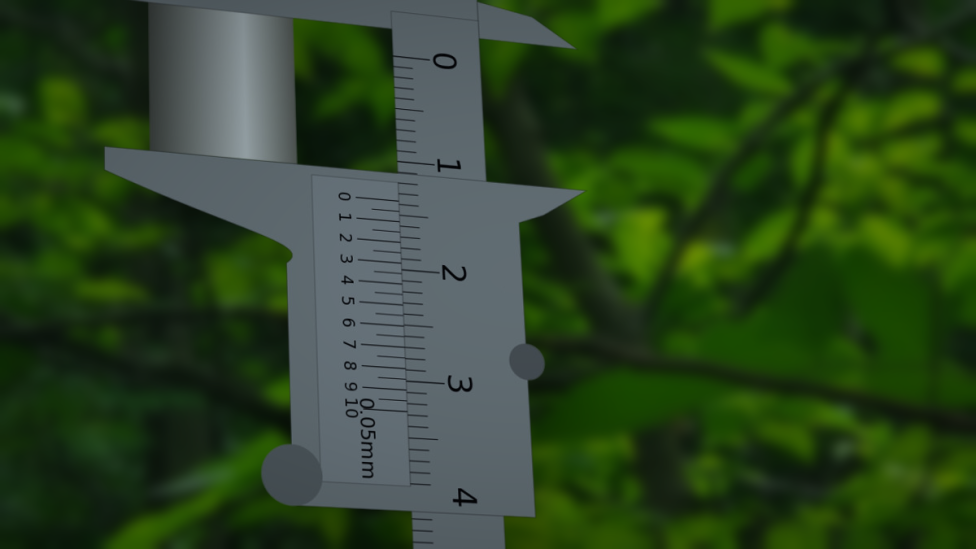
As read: 13.7
